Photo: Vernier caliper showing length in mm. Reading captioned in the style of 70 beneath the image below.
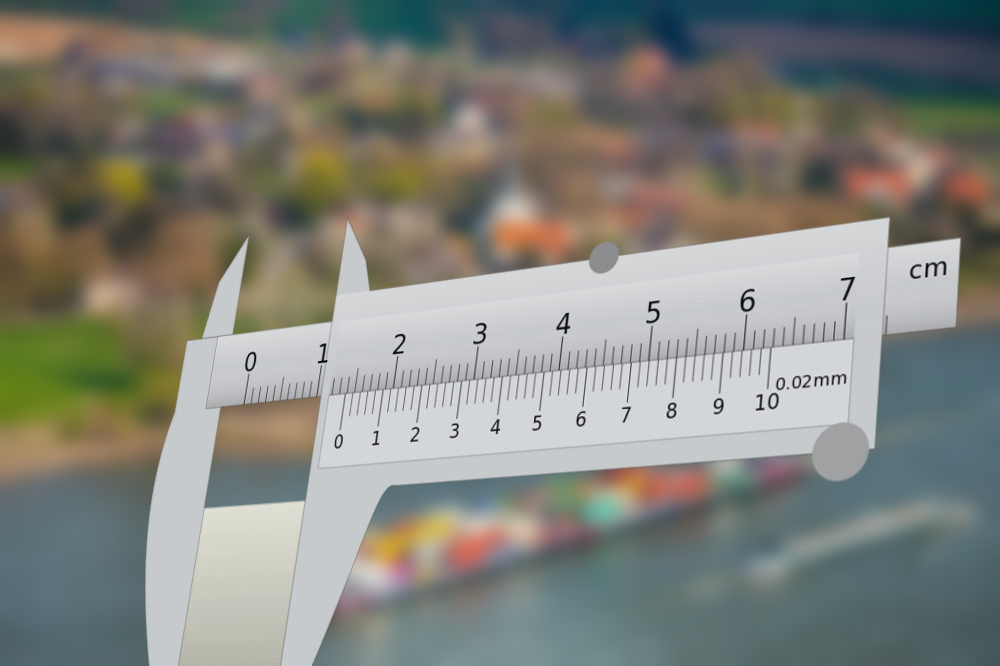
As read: 13.8
